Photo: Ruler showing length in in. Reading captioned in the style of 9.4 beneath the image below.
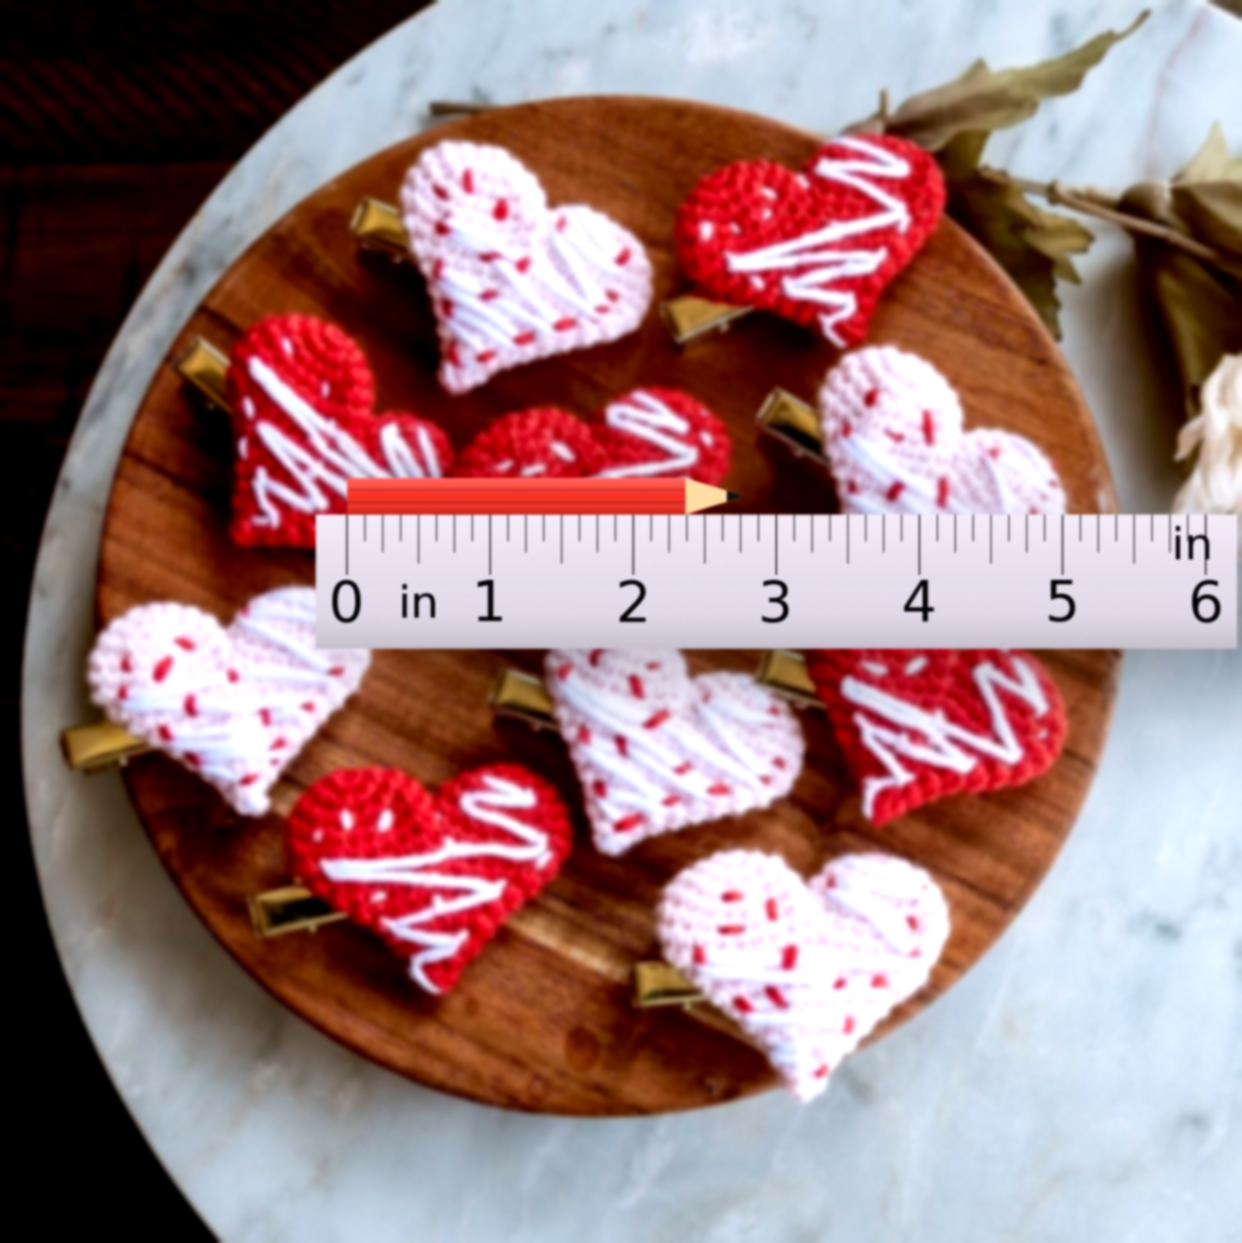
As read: 2.75
